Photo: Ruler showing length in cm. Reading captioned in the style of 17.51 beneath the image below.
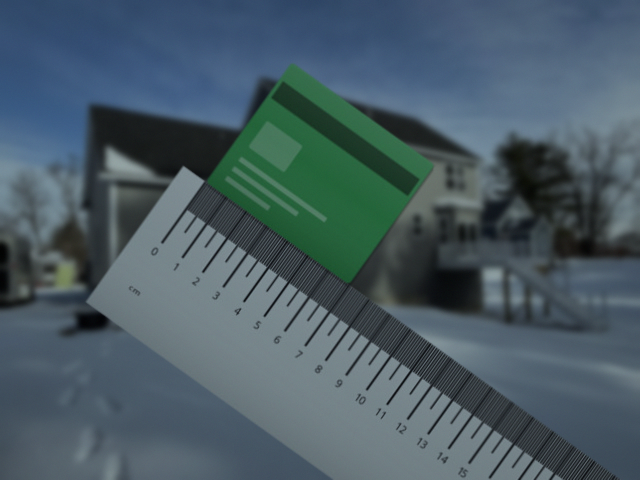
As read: 7
